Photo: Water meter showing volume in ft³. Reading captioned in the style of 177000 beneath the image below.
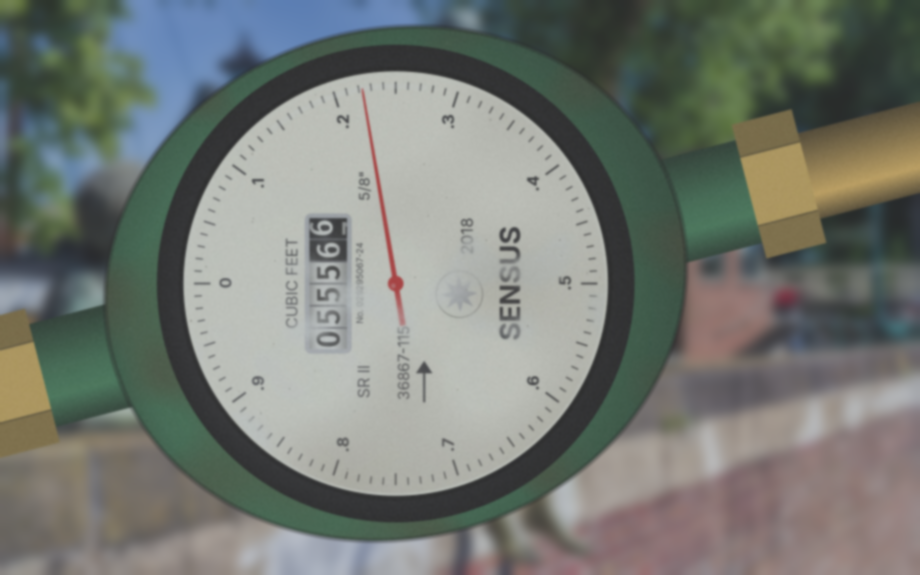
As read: 55566.22
